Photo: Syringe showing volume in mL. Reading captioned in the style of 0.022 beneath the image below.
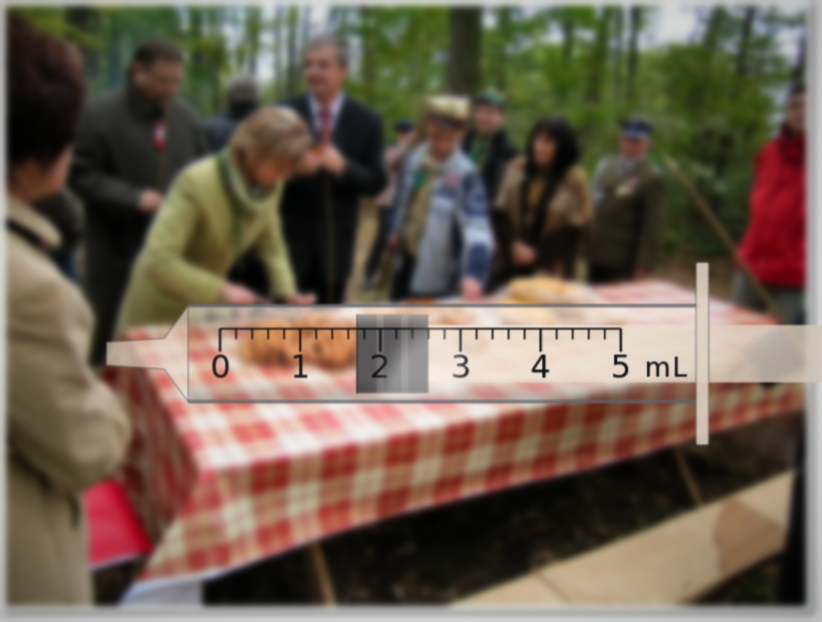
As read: 1.7
